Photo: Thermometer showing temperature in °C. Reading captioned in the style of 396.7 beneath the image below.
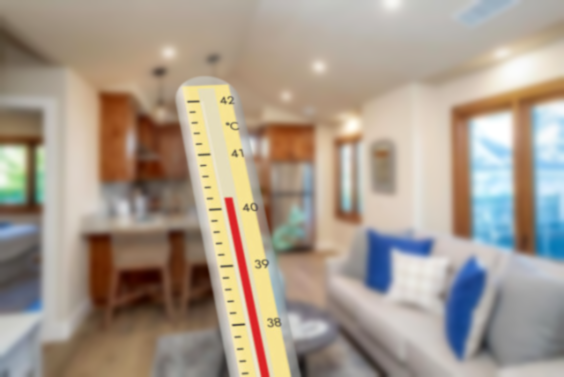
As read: 40.2
